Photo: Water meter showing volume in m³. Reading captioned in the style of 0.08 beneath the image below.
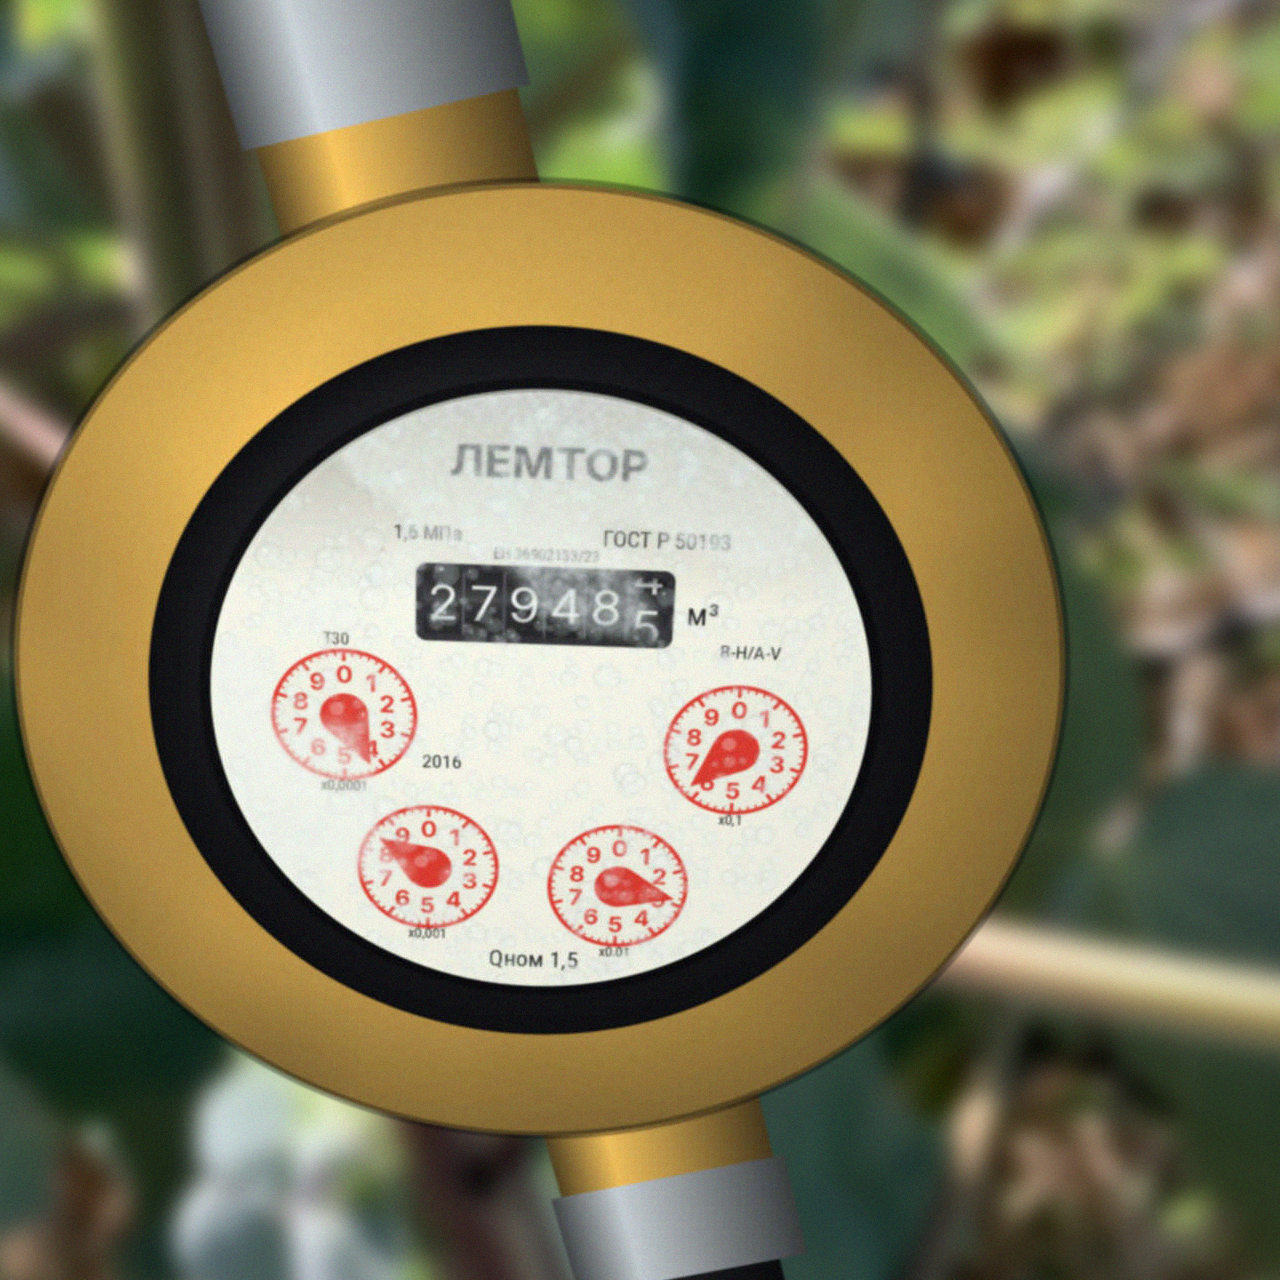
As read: 279484.6284
